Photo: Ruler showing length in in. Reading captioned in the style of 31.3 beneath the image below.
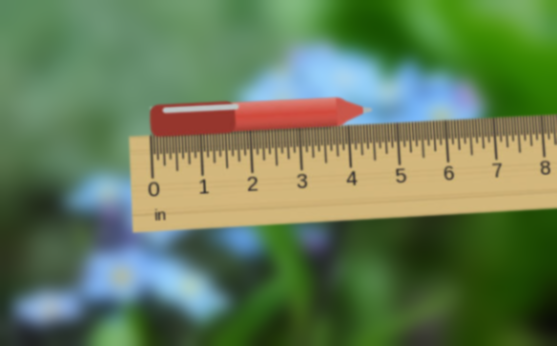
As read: 4.5
